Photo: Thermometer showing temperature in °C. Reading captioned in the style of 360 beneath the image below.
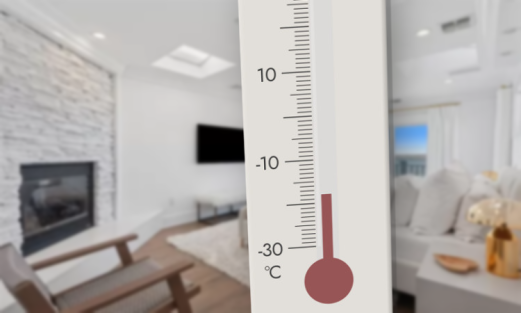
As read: -18
